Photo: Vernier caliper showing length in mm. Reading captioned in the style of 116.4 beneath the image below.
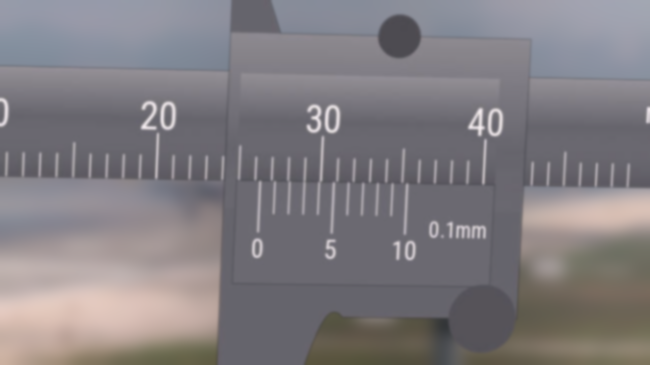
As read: 26.3
